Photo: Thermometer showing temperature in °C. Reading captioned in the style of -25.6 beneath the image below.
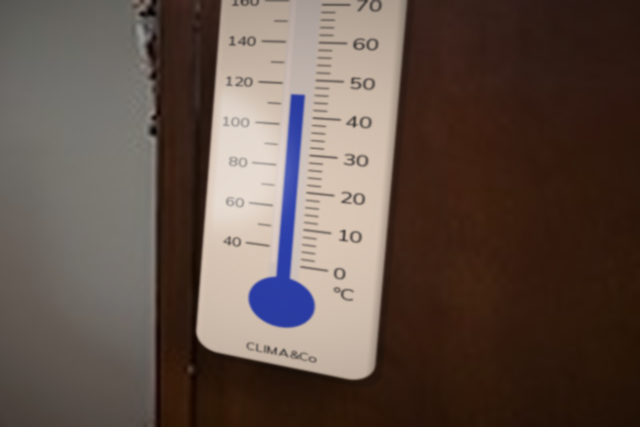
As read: 46
